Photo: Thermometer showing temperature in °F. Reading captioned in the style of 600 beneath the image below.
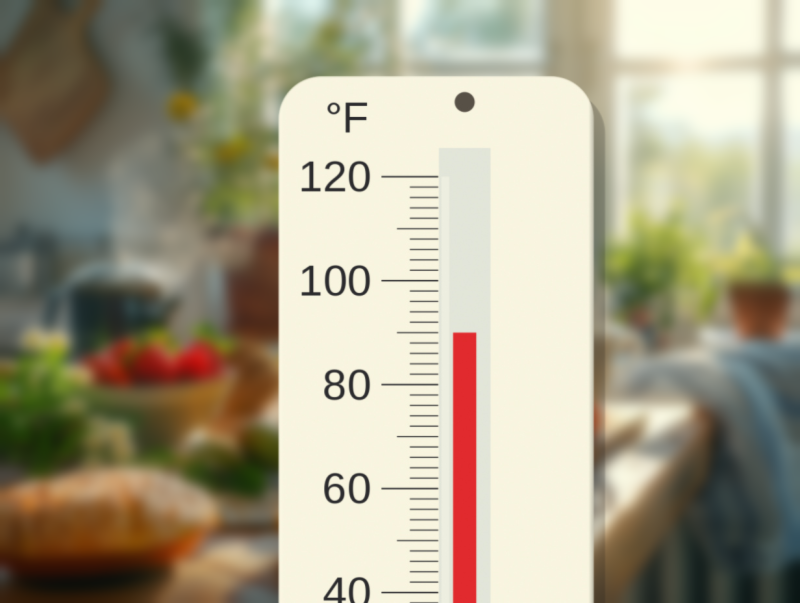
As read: 90
